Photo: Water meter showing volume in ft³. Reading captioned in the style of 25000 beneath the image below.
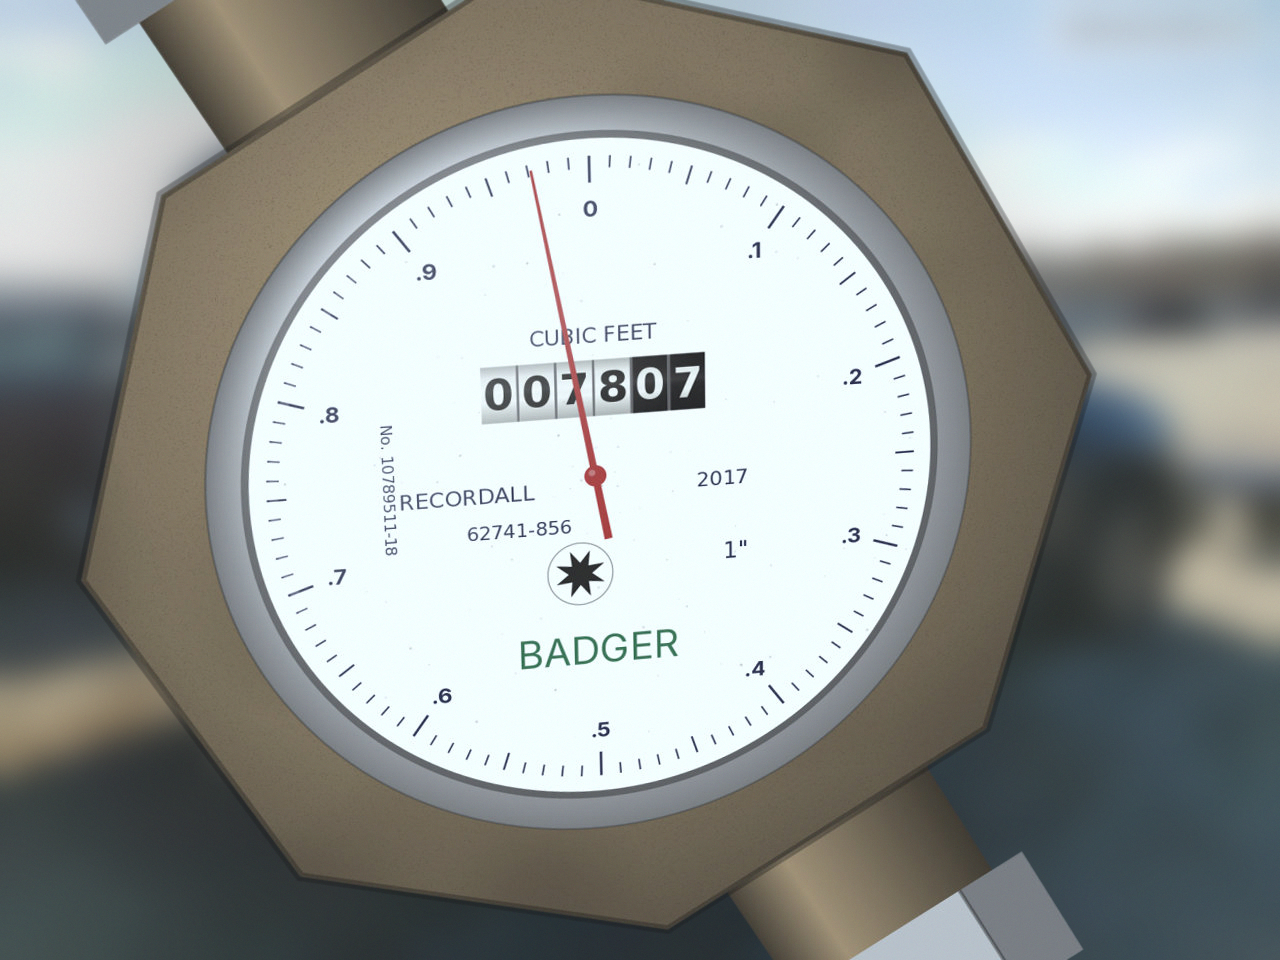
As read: 7806.97
